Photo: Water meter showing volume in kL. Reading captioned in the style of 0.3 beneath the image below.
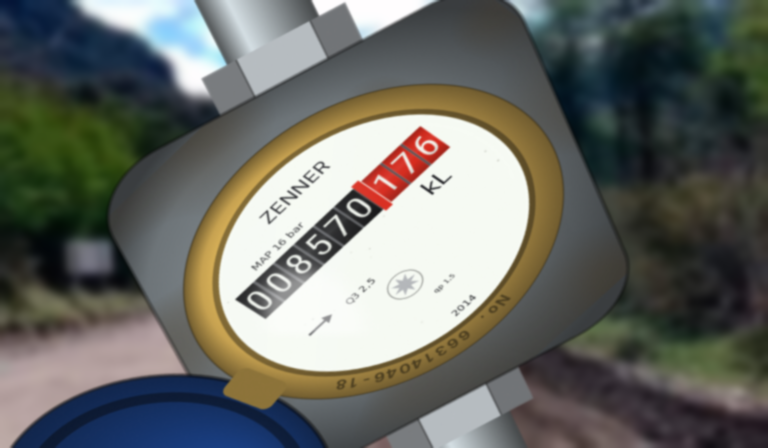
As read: 8570.176
